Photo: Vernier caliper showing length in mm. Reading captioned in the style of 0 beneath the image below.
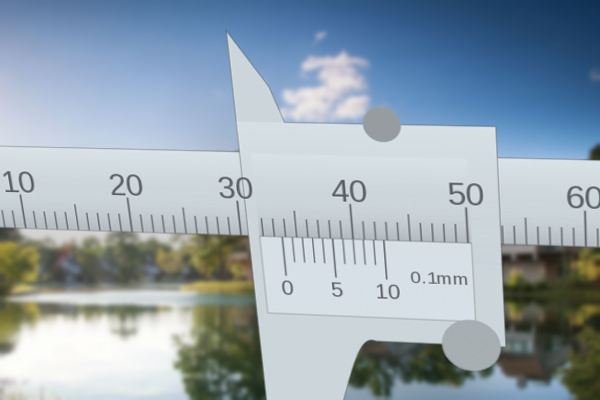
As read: 33.7
